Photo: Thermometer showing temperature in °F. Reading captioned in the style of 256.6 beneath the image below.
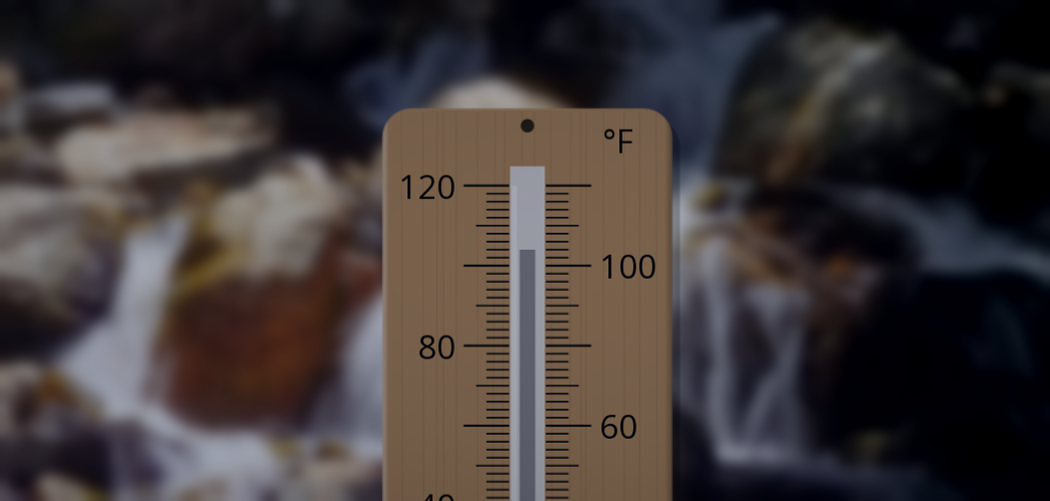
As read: 104
